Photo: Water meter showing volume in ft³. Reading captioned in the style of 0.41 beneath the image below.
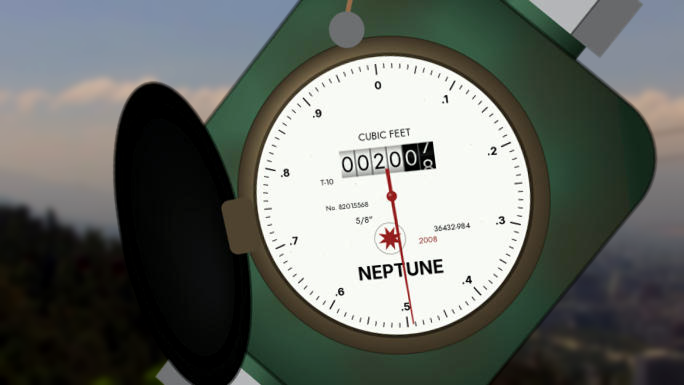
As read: 2007.49
